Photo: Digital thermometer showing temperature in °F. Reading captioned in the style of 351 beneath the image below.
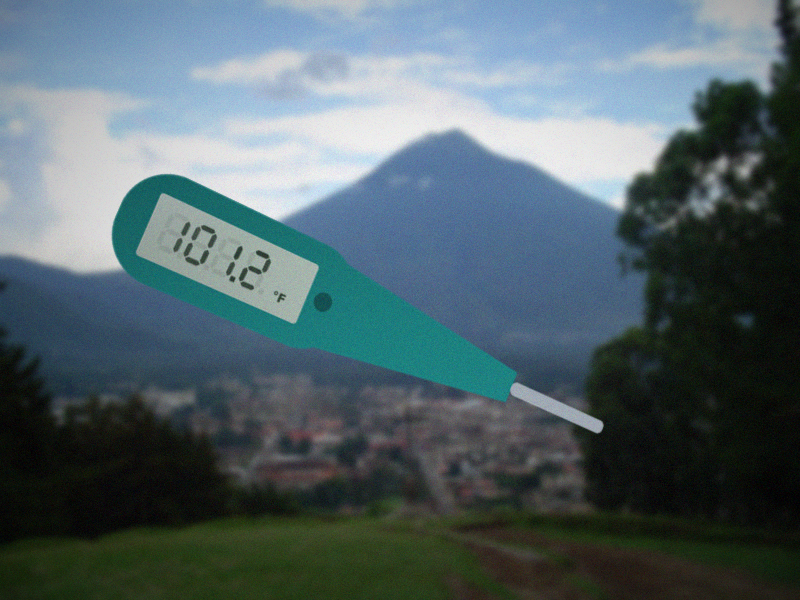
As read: 101.2
